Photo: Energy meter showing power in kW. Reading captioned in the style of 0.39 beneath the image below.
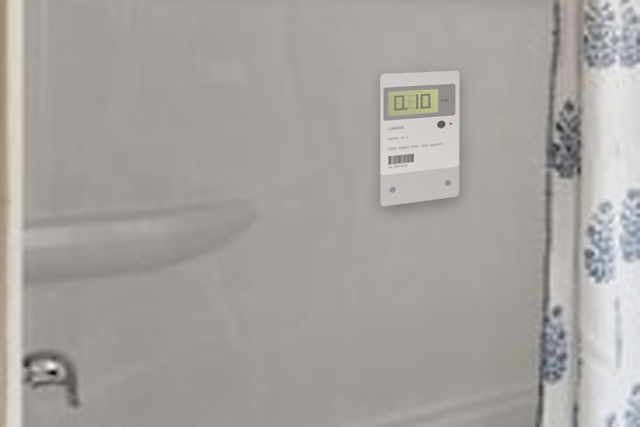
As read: 0.10
